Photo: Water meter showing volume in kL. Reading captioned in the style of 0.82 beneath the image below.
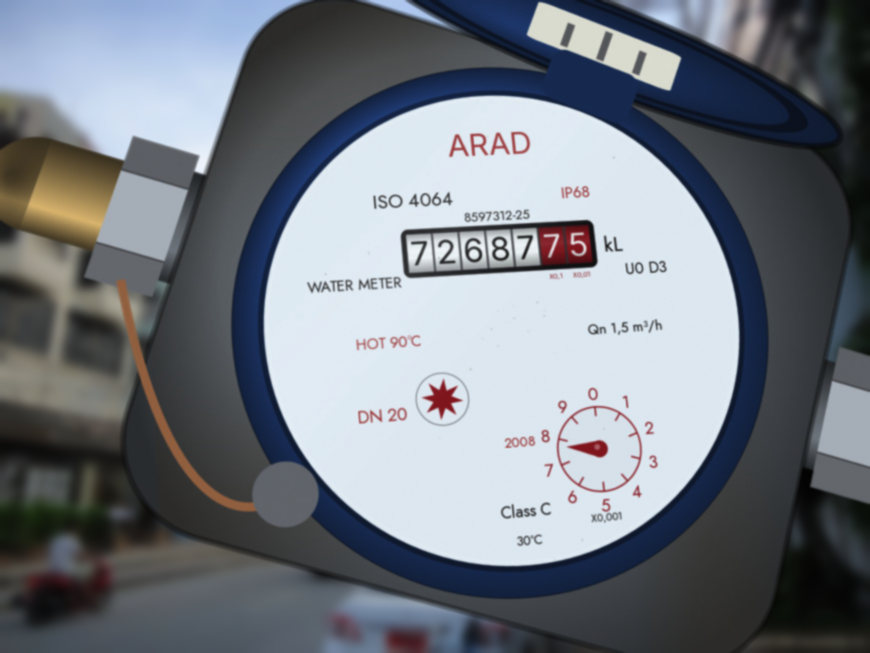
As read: 72687.757
